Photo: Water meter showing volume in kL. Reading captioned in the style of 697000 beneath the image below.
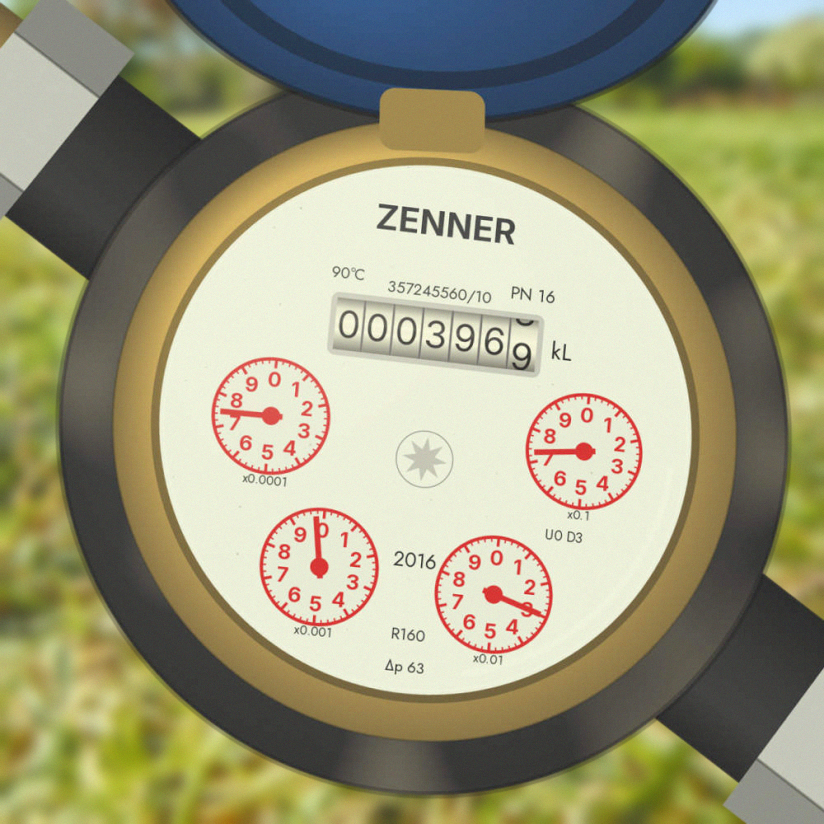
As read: 3968.7297
